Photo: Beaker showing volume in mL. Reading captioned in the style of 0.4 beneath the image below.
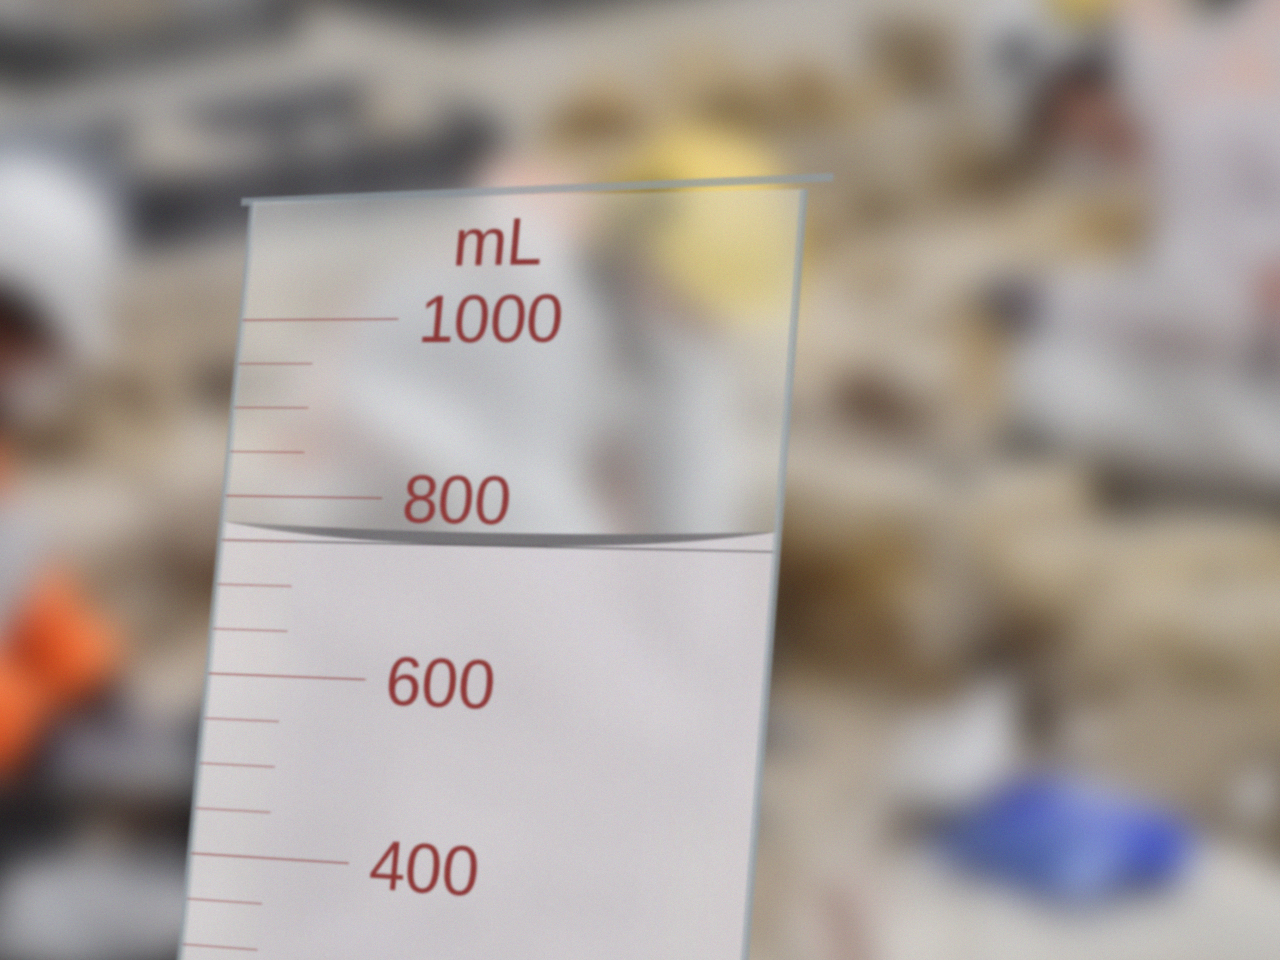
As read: 750
